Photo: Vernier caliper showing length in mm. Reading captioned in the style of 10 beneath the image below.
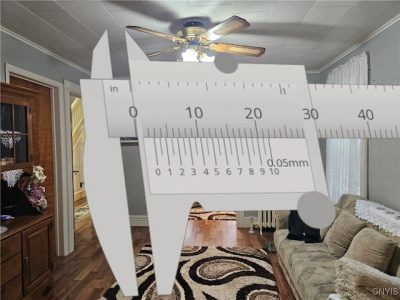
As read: 2.8
